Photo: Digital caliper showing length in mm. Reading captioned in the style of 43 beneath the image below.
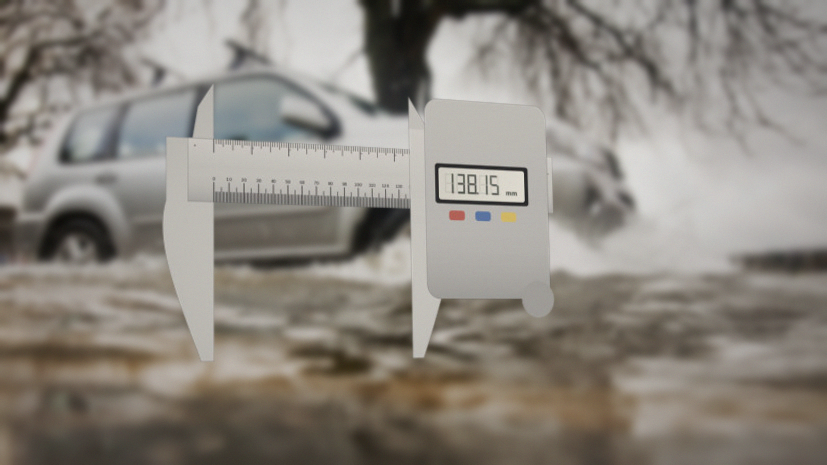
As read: 138.15
